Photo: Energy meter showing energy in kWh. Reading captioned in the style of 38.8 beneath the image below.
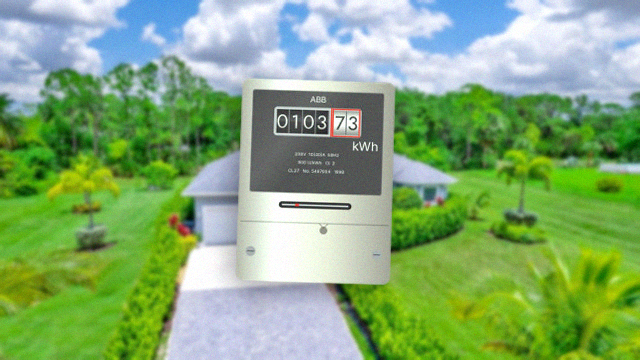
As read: 103.73
